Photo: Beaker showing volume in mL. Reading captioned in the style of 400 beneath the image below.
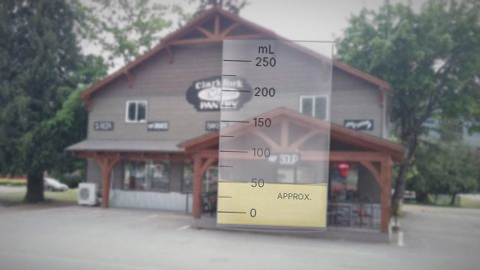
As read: 50
